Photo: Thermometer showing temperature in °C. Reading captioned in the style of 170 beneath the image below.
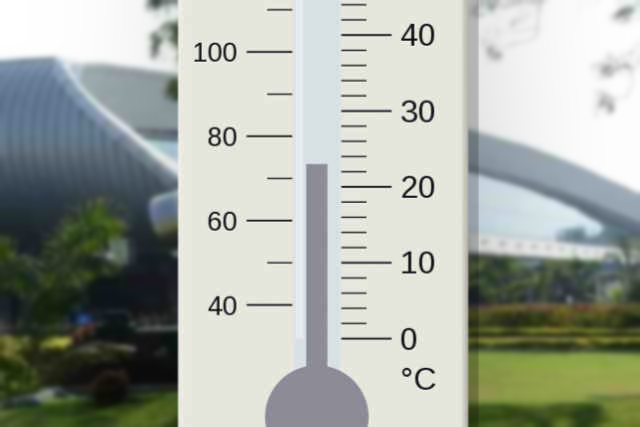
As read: 23
